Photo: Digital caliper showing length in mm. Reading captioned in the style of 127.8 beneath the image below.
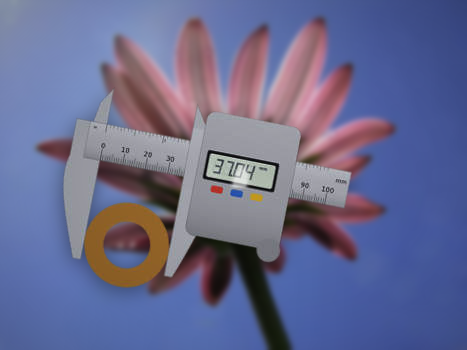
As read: 37.04
